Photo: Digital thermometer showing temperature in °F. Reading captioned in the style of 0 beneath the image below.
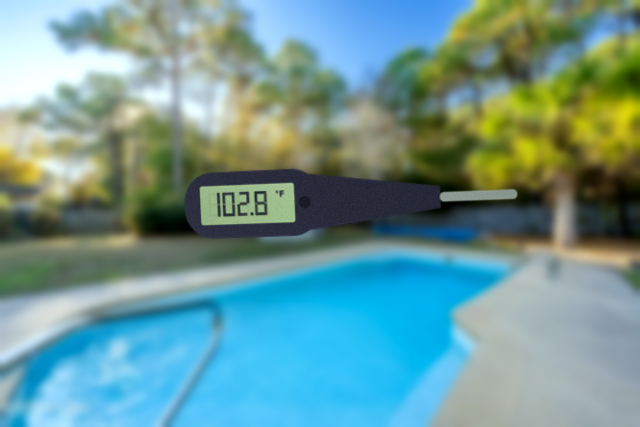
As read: 102.8
